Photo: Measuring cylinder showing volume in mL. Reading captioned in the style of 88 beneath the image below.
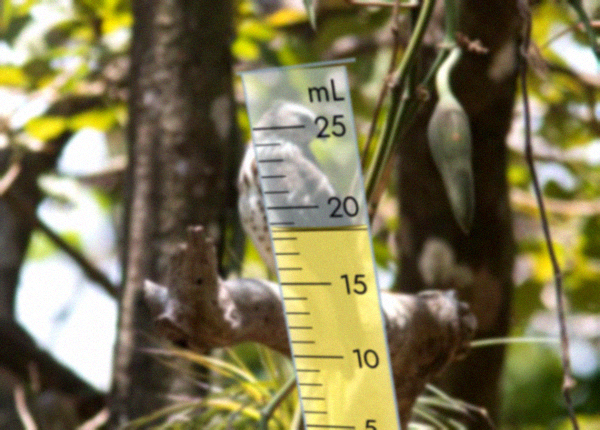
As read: 18.5
